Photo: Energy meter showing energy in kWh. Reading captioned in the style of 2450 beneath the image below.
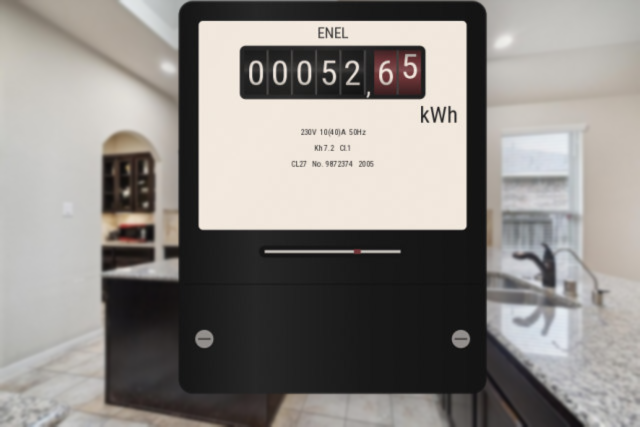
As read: 52.65
